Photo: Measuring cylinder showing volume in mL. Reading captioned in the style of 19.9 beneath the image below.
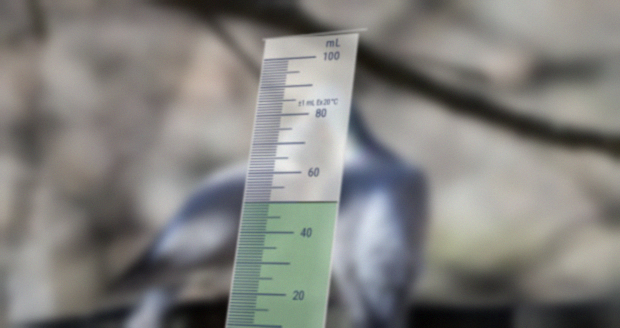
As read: 50
